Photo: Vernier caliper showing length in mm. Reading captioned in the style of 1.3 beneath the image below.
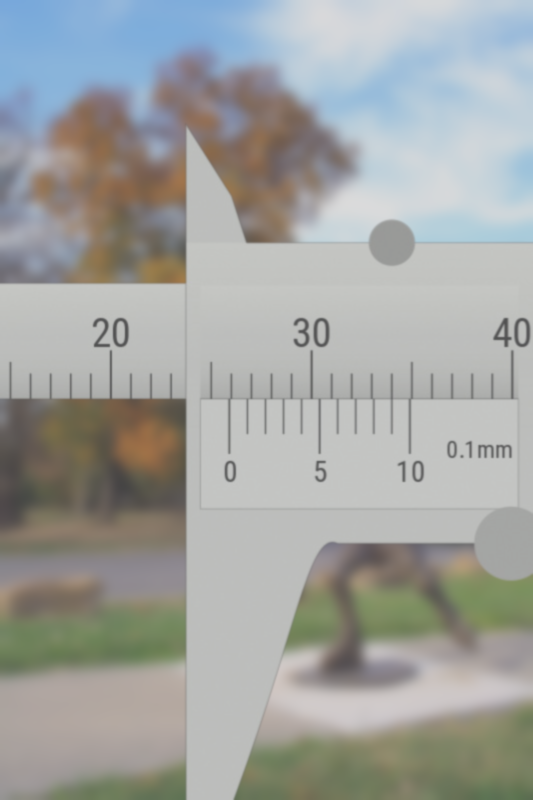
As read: 25.9
